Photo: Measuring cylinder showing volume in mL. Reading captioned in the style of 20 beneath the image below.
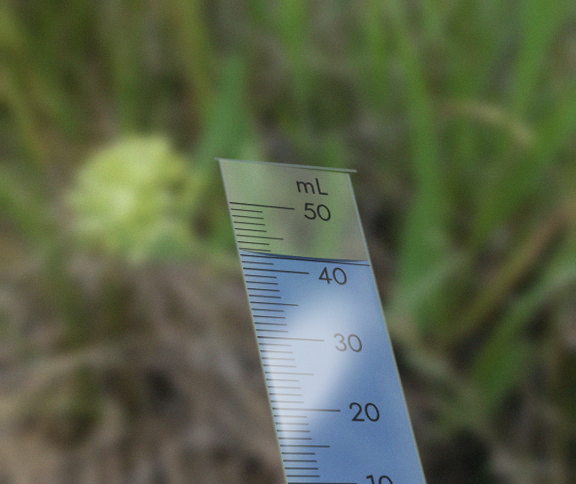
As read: 42
